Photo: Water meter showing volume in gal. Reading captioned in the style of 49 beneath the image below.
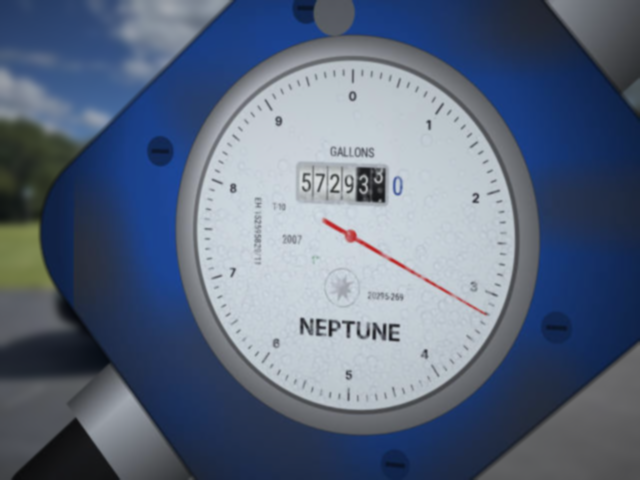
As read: 5729333.2
